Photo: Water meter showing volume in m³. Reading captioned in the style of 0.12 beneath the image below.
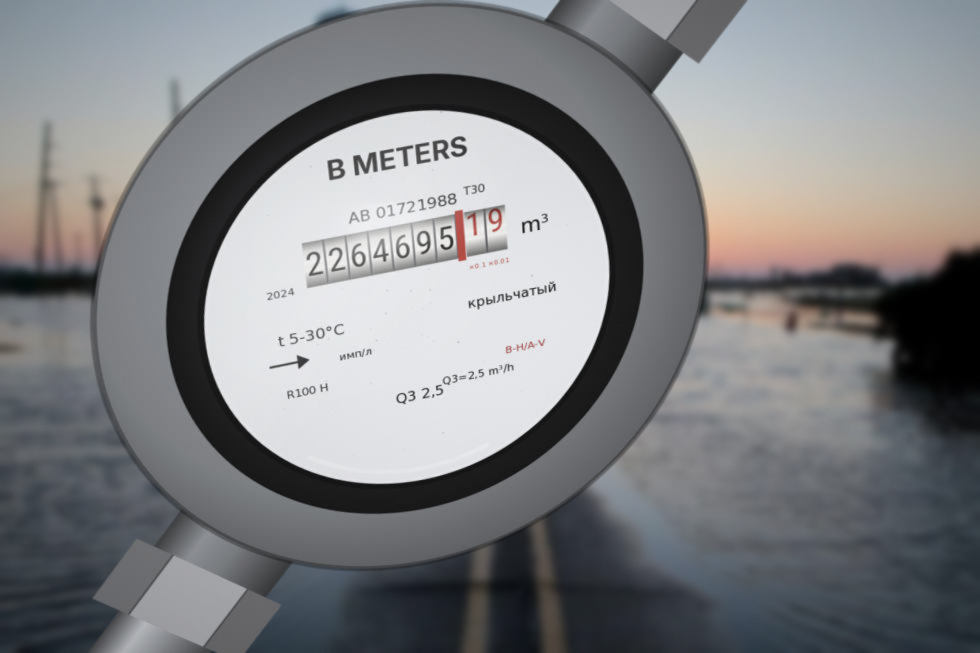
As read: 2264695.19
